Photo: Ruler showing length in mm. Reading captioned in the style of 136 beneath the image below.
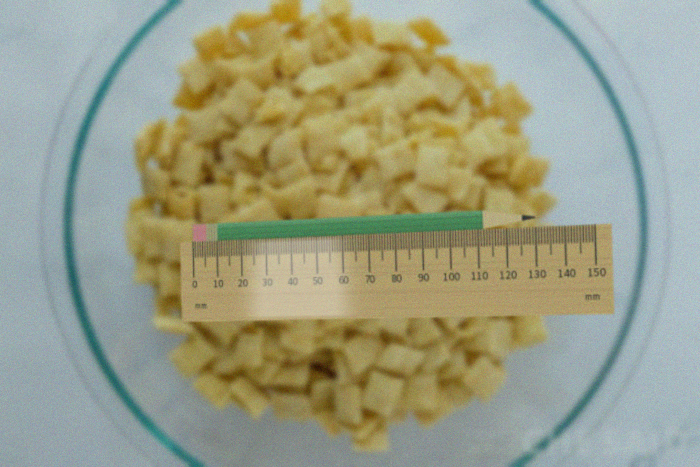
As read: 130
